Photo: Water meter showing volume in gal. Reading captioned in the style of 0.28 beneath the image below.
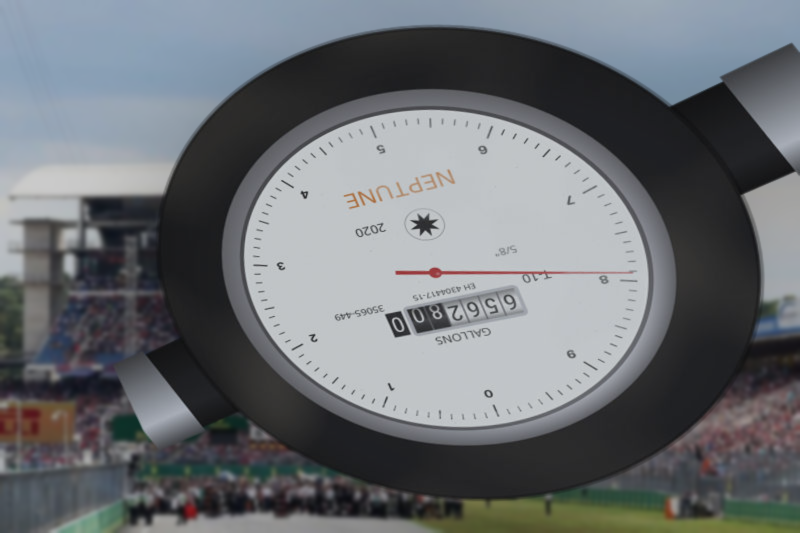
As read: 6562797.9
